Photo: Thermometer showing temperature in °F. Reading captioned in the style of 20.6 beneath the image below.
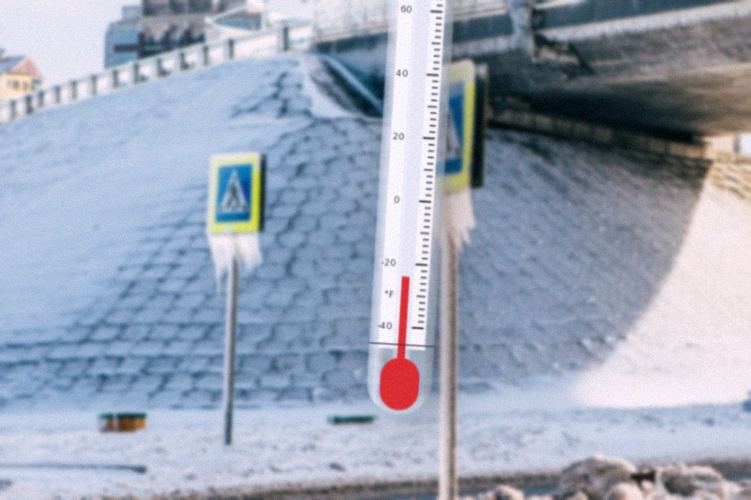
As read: -24
